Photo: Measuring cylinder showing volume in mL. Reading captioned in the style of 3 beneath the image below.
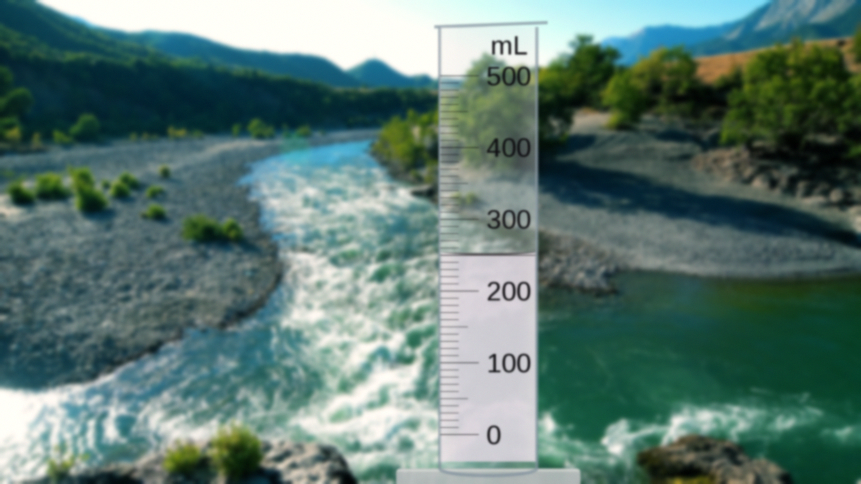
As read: 250
